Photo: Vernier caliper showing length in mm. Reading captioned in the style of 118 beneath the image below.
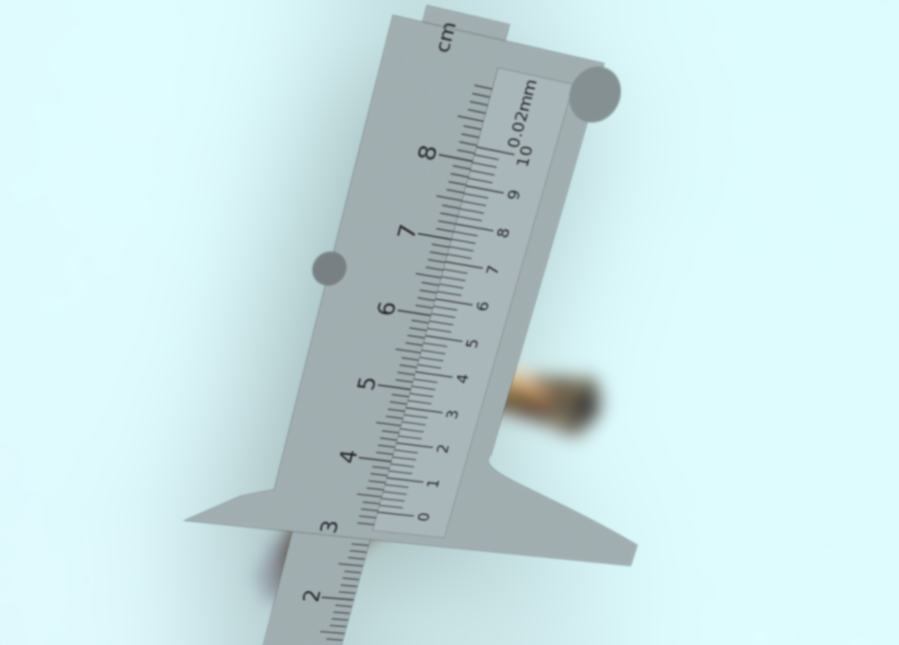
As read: 32.8
